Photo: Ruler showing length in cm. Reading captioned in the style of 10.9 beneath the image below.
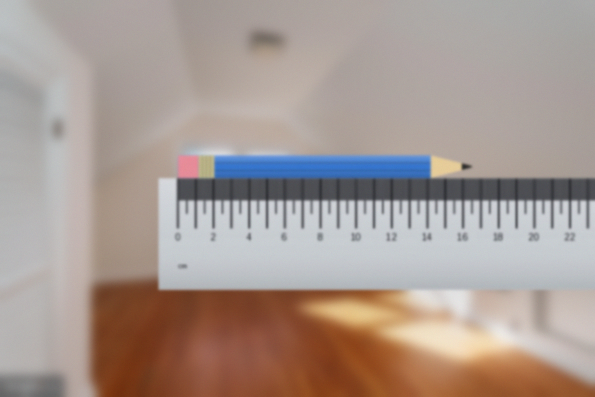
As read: 16.5
